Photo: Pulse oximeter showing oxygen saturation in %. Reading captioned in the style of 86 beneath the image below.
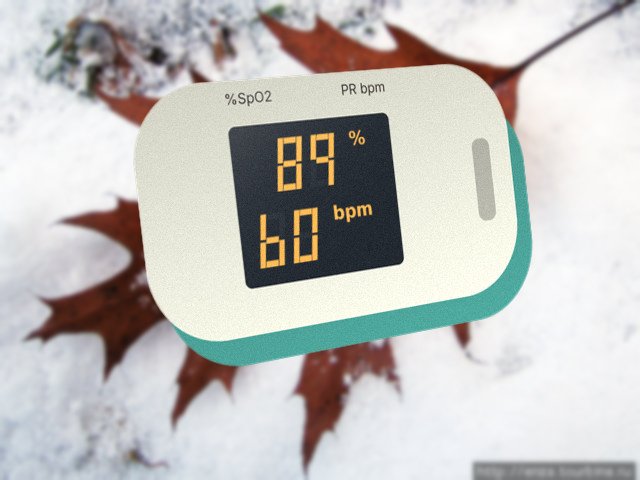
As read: 89
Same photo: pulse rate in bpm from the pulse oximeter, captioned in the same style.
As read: 60
